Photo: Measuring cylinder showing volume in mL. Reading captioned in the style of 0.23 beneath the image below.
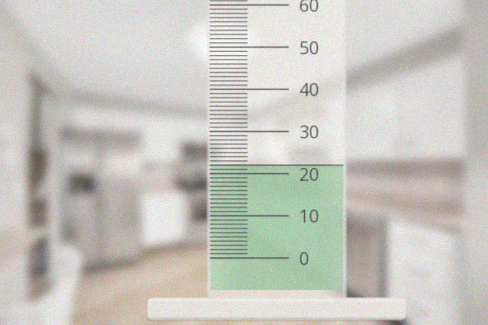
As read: 22
